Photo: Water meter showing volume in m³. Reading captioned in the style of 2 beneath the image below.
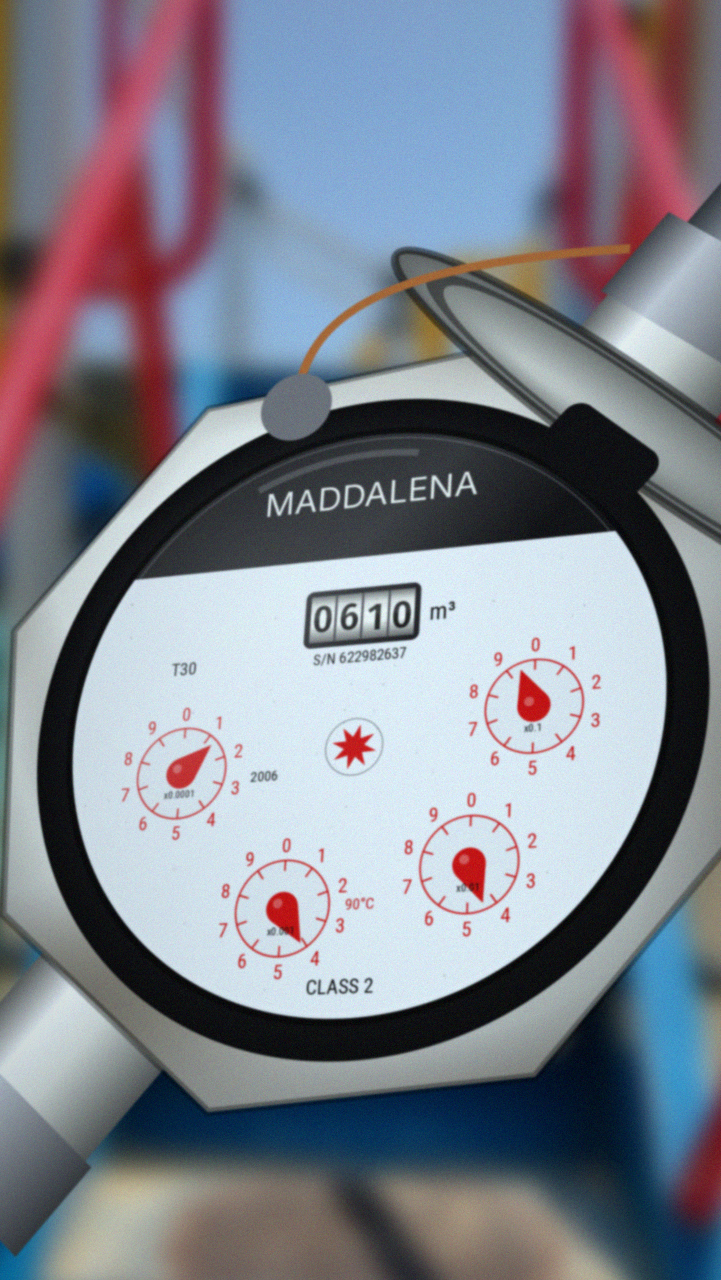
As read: 609.9441
